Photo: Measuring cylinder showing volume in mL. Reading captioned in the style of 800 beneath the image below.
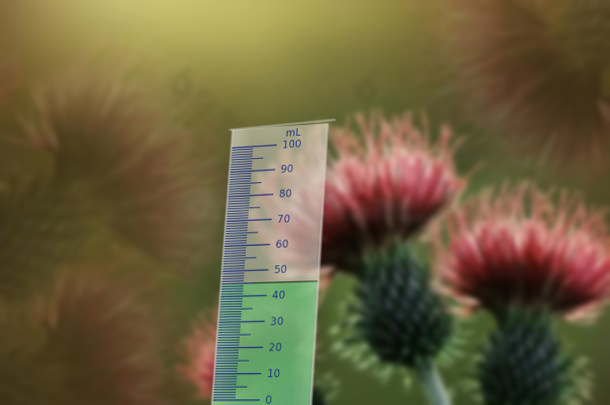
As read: 45
